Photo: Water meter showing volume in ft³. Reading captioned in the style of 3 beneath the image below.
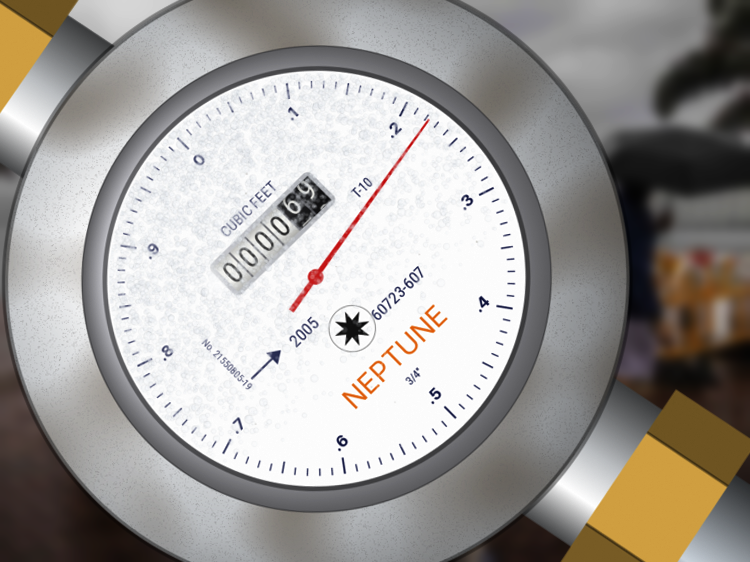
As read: 69.22
